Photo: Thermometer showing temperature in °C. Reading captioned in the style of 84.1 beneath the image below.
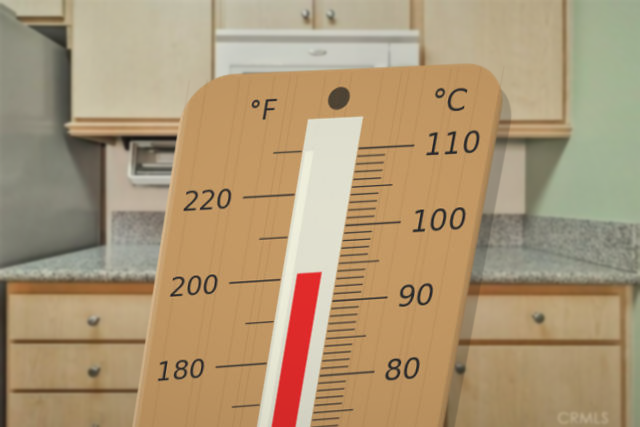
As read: 94
